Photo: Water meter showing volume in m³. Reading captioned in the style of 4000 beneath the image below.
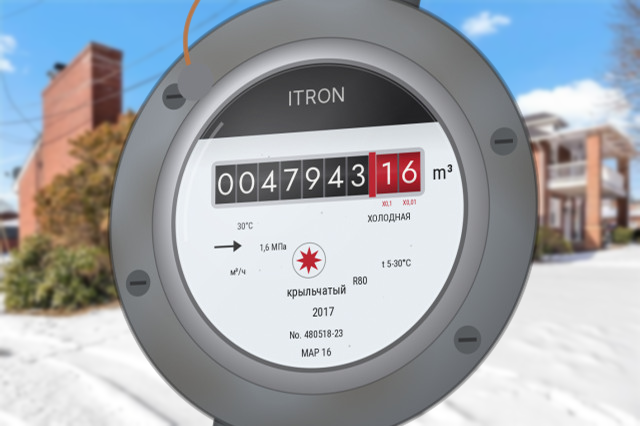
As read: 47943.16
